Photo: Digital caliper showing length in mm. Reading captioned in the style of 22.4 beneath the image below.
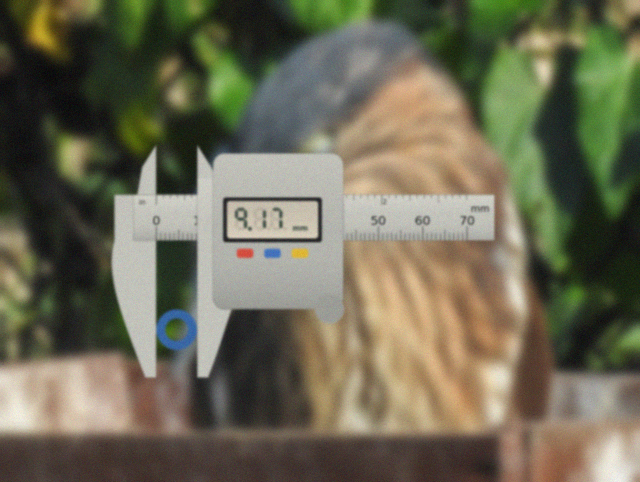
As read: 9.17
